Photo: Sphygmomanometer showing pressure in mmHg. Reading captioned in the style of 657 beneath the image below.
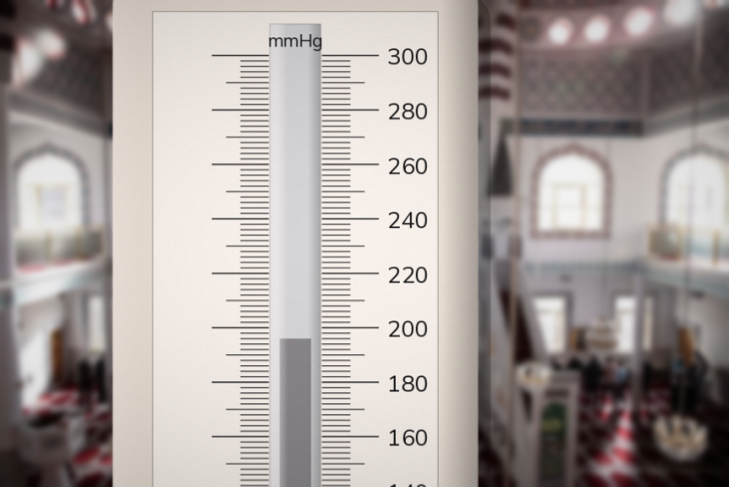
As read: 196
